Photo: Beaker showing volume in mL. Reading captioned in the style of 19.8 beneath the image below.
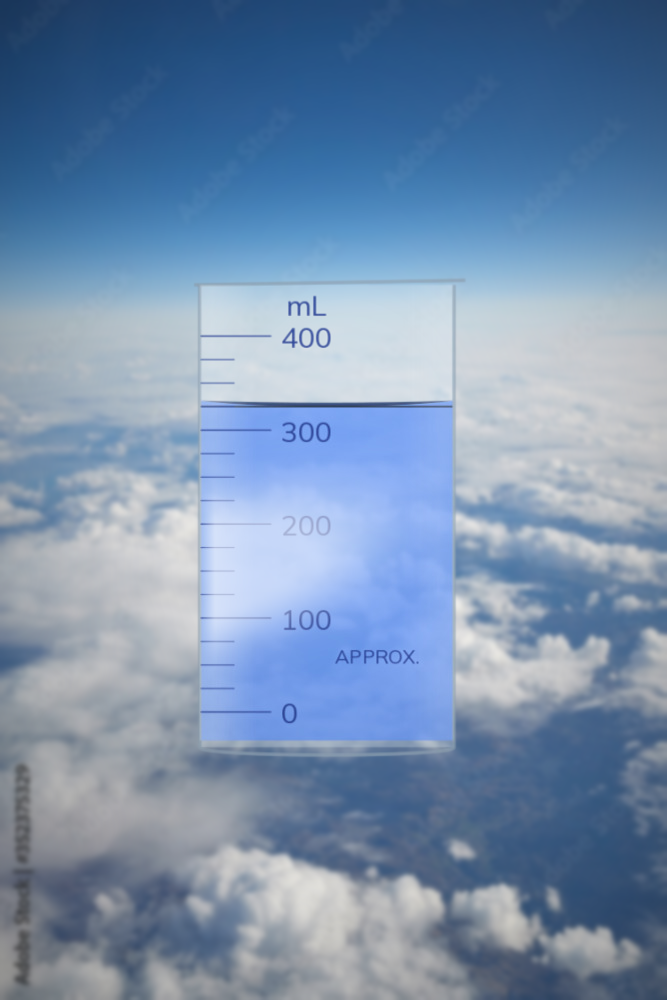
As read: 325
